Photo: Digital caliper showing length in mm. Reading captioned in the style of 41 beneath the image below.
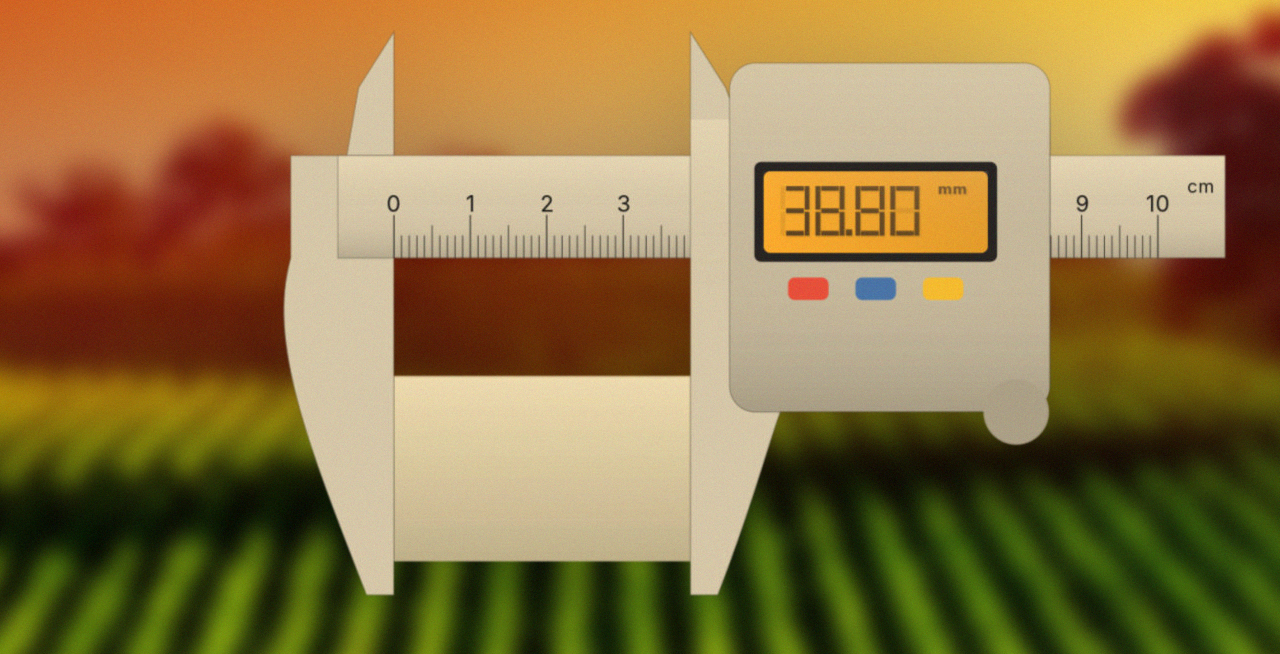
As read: 38.80
